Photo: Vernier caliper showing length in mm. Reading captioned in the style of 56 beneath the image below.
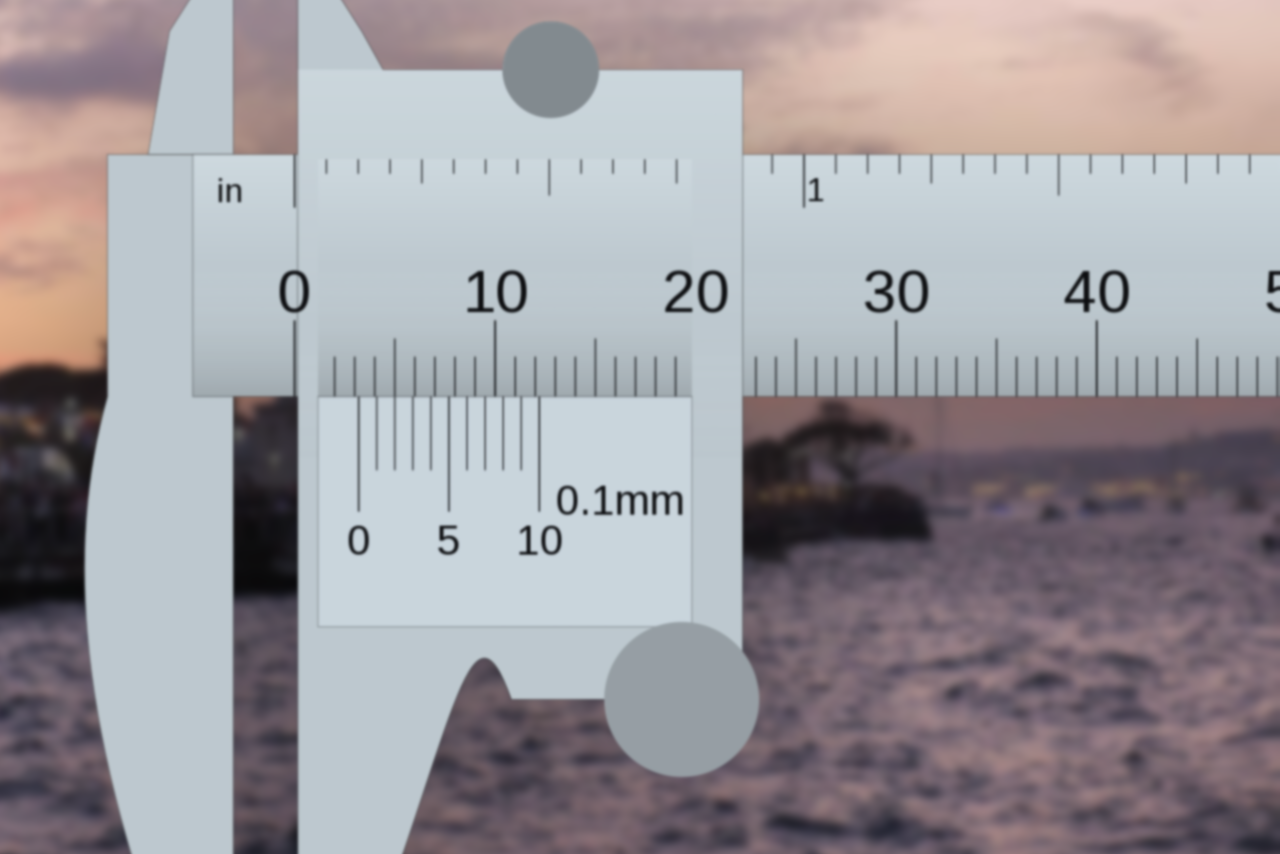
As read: 3.2
